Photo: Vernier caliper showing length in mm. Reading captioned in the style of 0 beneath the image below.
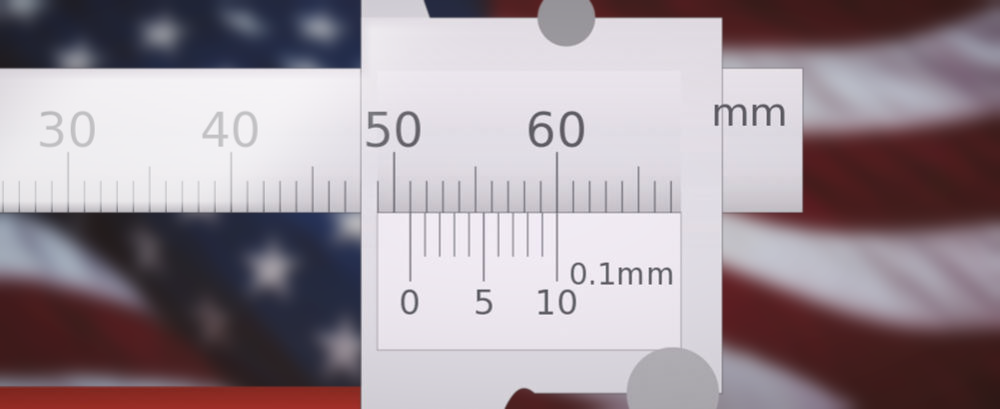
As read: 51.0
